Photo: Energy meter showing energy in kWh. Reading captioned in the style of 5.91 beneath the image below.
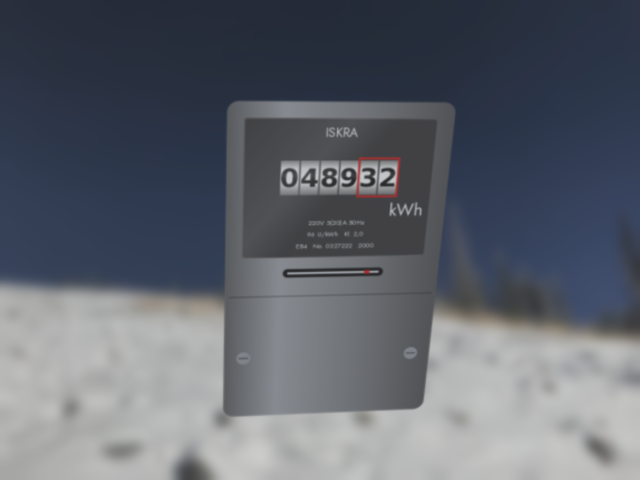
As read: 489.32
